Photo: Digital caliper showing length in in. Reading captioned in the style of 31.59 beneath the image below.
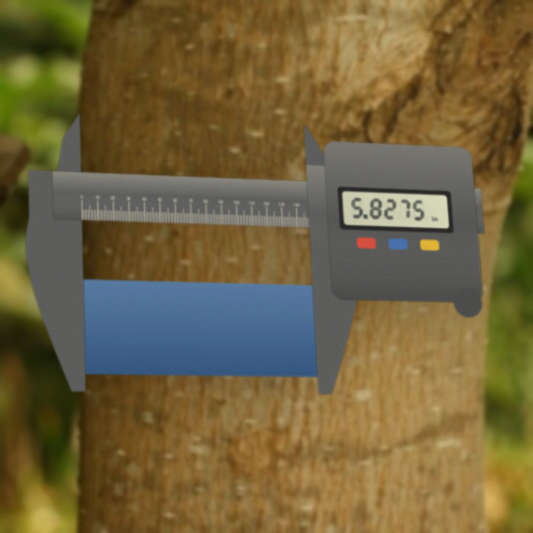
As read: 5.8275
